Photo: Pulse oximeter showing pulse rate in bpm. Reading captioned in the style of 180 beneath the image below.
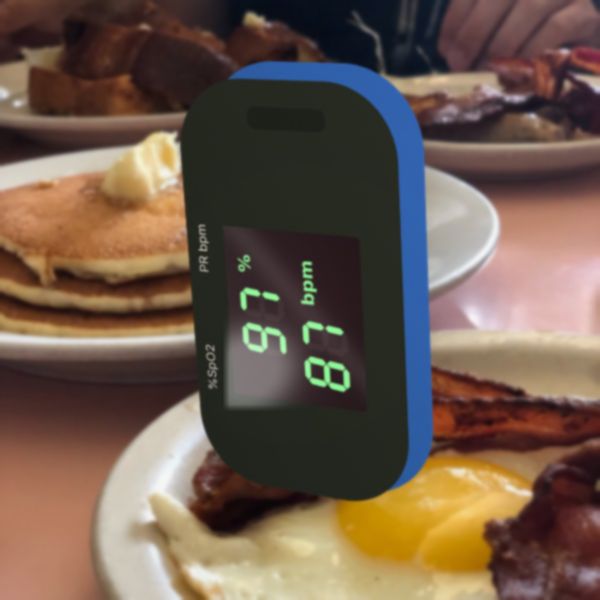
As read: 87
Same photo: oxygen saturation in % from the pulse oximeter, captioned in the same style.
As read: 97
